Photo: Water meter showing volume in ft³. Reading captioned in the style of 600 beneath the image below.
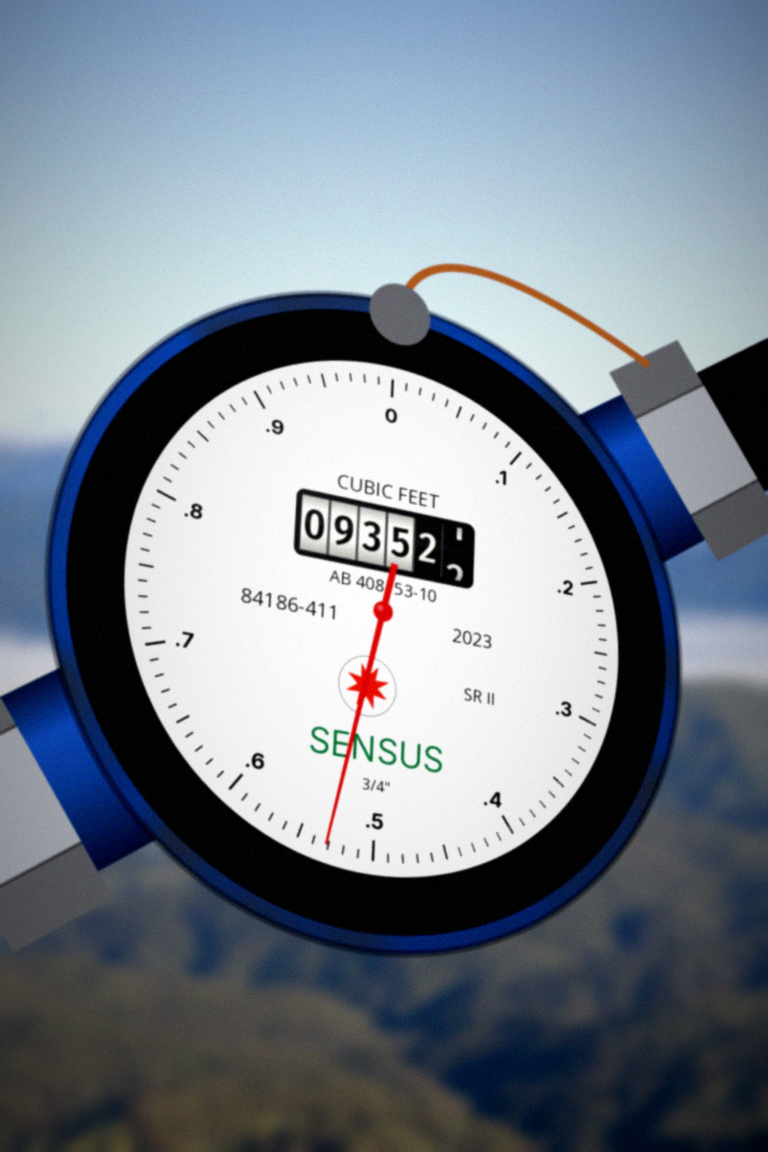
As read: 93521.53
